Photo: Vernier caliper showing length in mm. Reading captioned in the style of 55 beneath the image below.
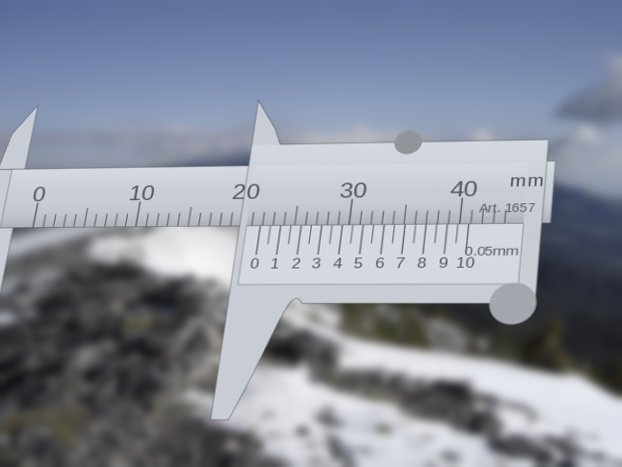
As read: 21.8
